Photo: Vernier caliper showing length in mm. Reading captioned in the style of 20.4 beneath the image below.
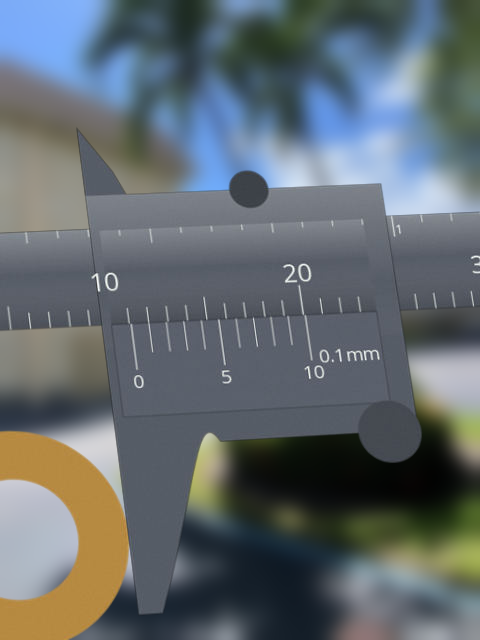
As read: 11.1
